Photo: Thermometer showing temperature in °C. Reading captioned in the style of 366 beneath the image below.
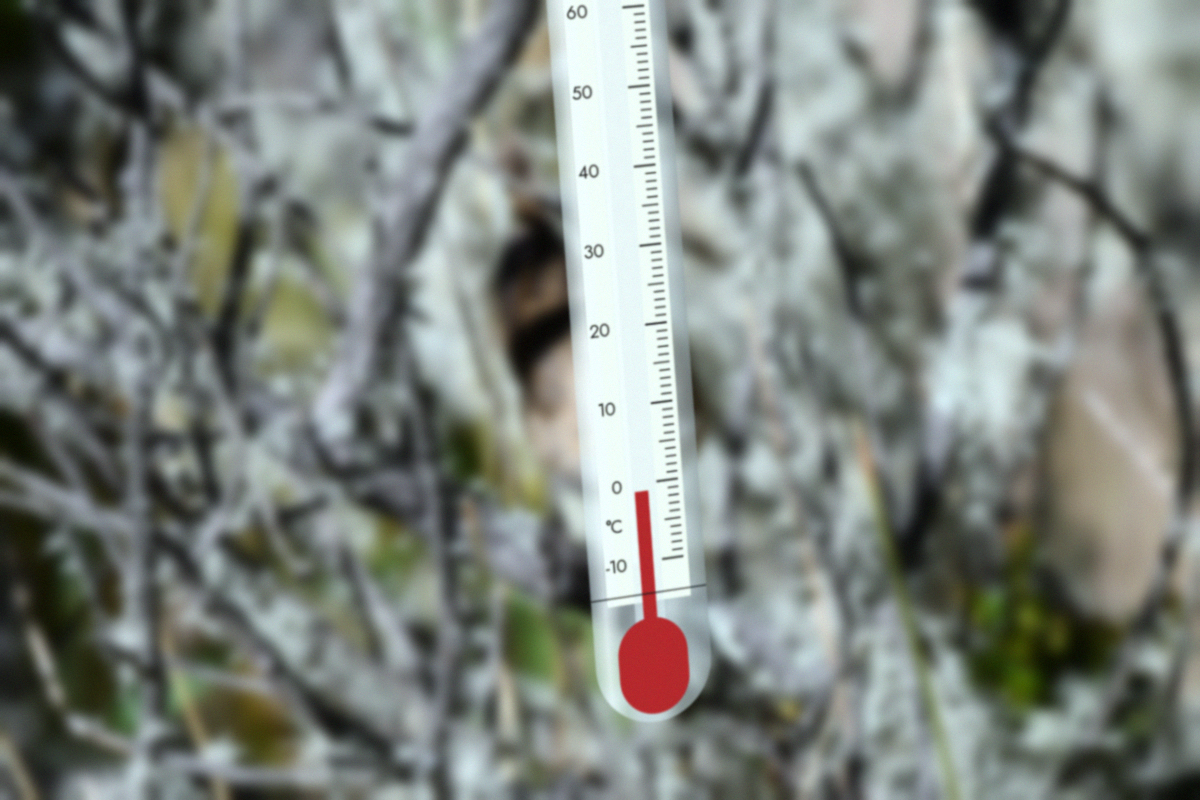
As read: -1
